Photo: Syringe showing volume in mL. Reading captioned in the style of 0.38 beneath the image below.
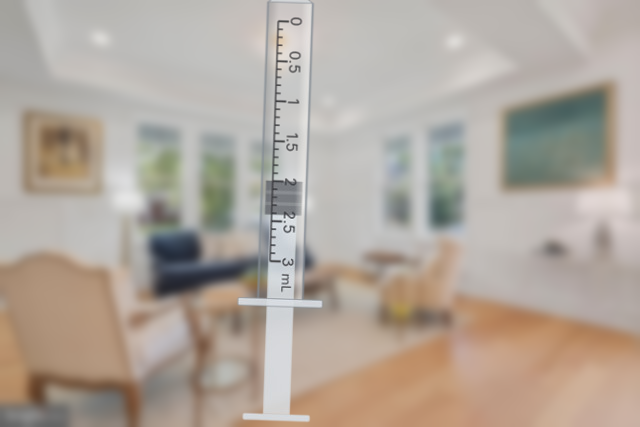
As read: 2
